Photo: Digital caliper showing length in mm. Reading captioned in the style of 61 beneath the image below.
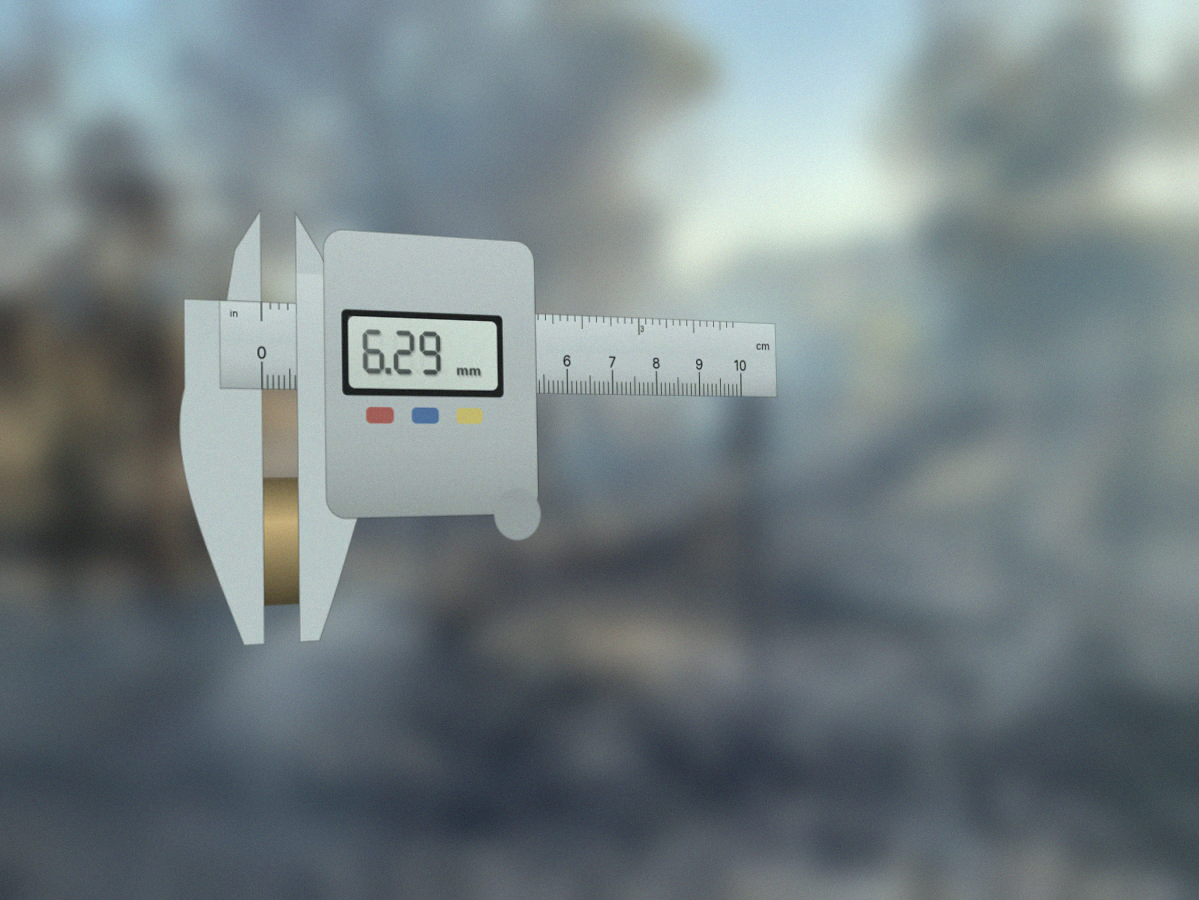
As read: 6.29
